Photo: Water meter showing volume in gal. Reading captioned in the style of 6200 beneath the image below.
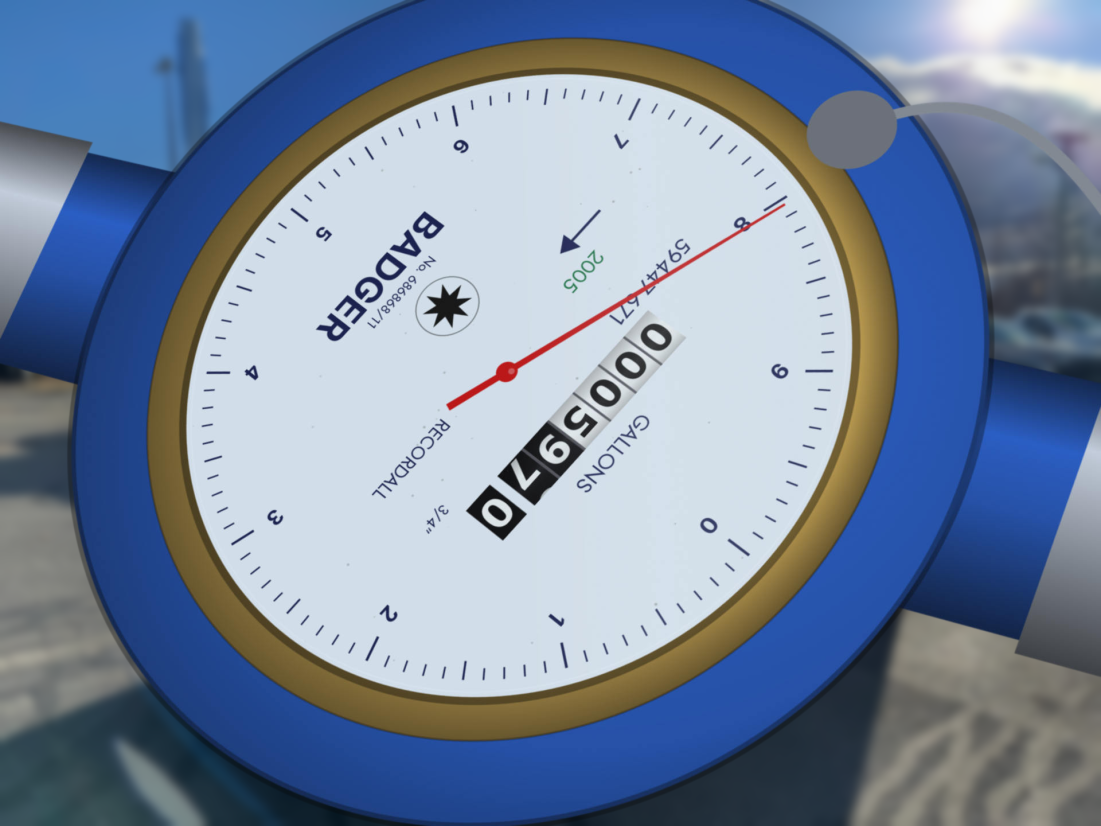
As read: 5968.0
